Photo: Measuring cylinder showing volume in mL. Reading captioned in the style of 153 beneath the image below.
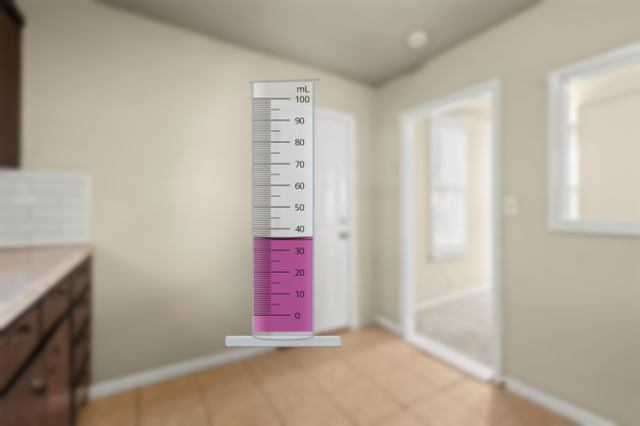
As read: 35
